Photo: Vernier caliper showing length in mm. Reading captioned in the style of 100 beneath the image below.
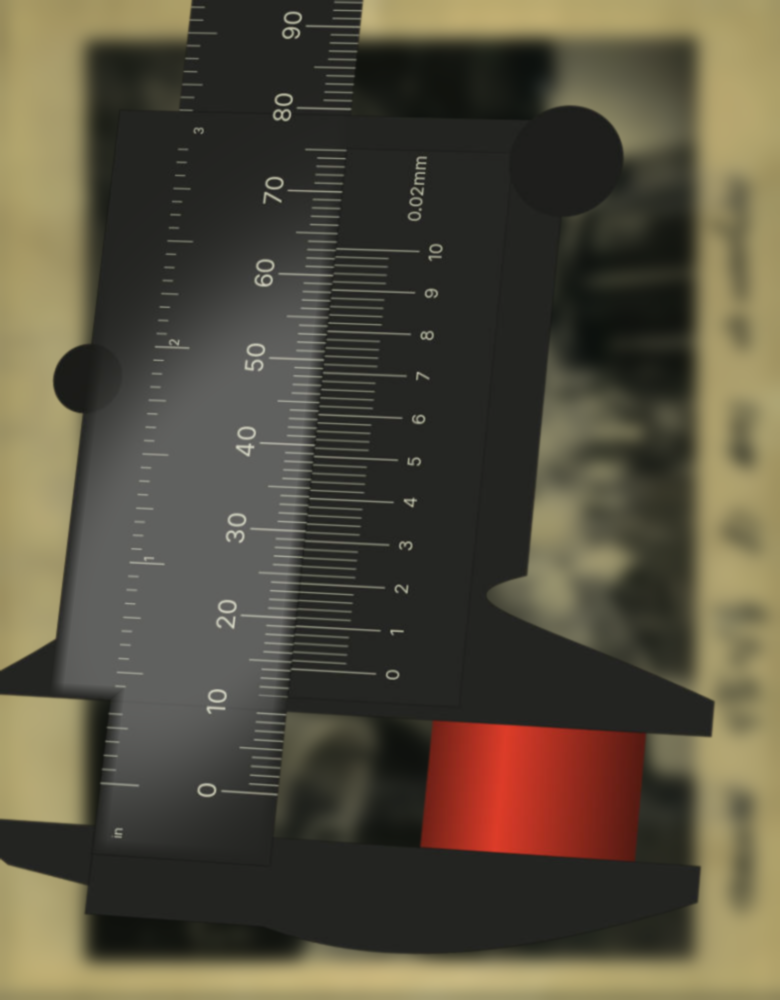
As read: 14.2
